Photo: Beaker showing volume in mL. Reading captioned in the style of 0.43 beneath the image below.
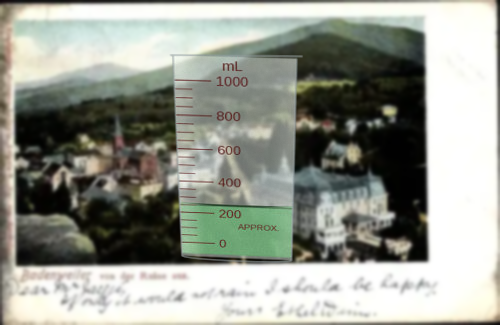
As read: 250
